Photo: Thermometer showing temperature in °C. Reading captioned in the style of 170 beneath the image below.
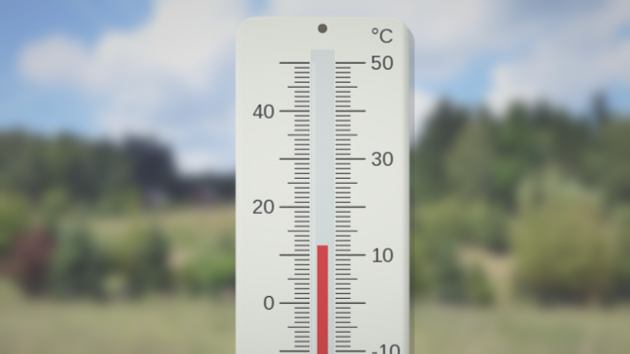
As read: 12
